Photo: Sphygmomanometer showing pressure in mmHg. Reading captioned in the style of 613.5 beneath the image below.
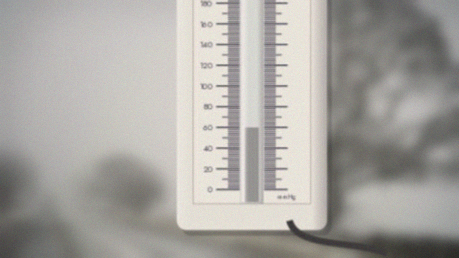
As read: 60
